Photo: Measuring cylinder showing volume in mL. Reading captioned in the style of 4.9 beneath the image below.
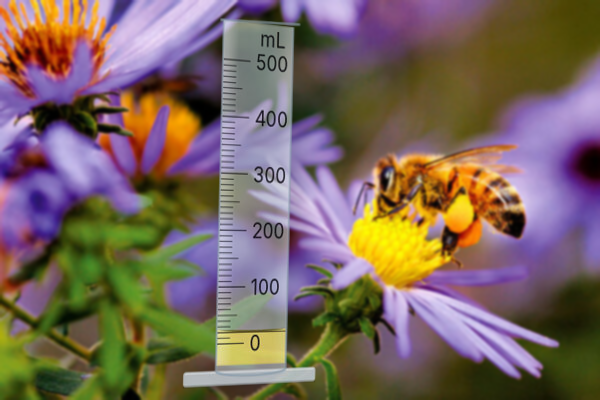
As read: 20
